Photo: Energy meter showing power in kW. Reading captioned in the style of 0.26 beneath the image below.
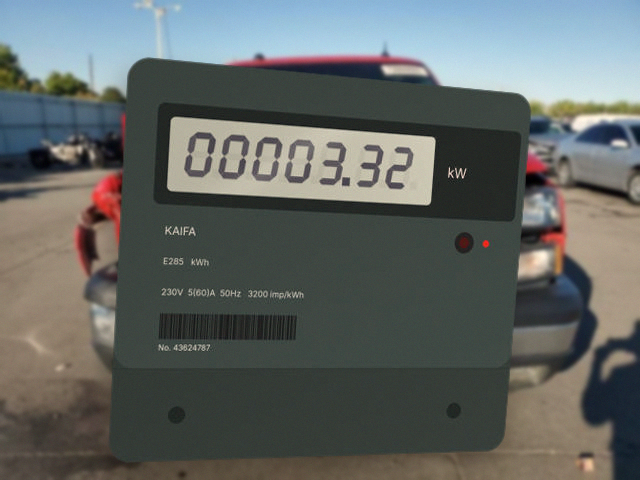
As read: 3.32
